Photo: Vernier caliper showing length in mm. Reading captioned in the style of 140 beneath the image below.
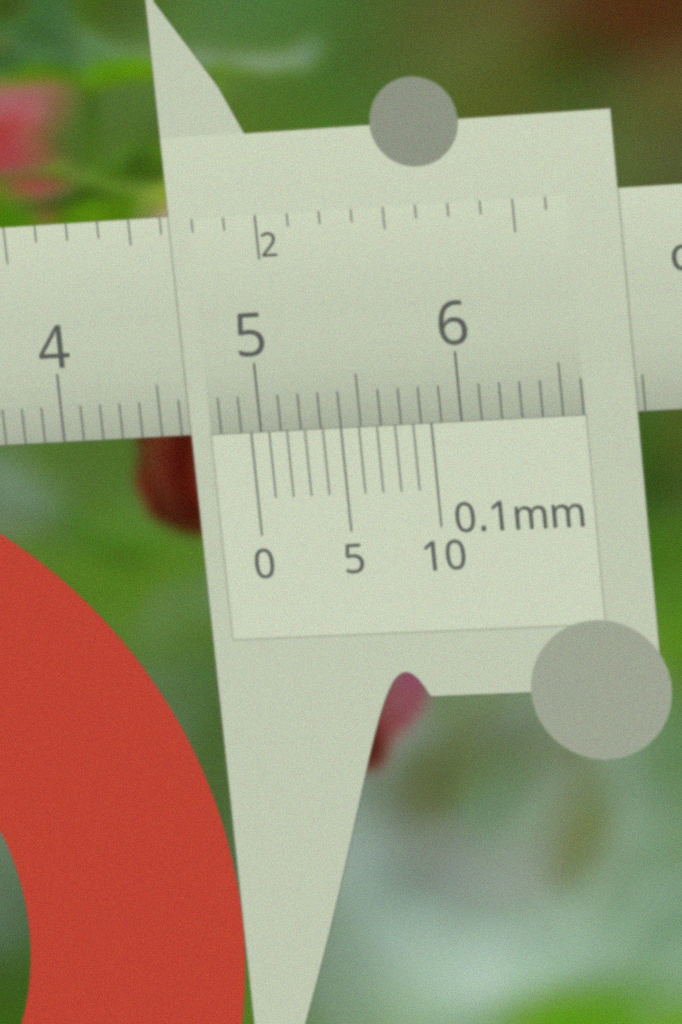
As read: 49.5
